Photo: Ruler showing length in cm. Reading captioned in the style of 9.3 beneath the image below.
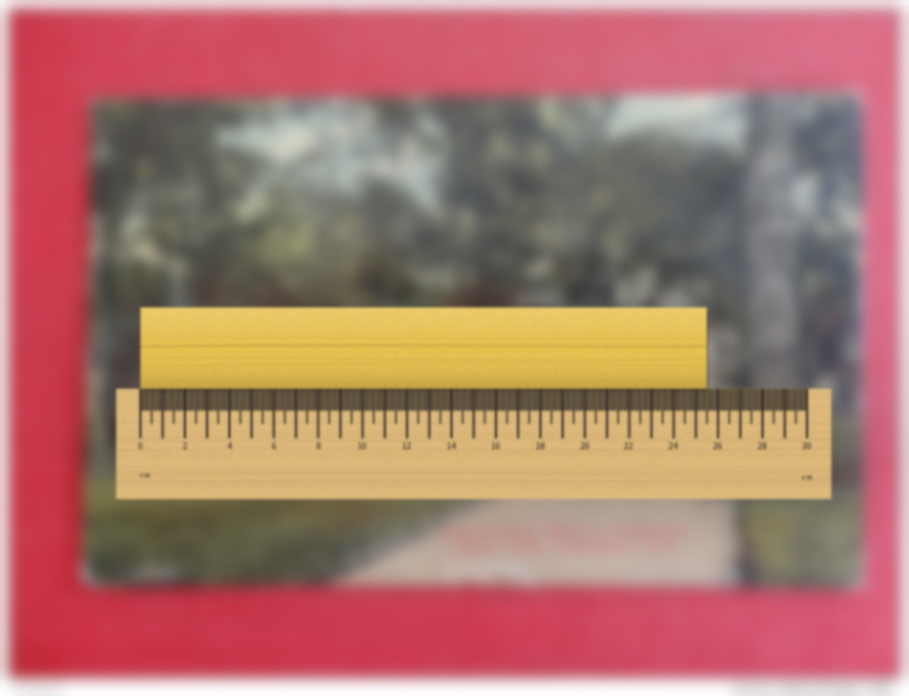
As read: 25.5
